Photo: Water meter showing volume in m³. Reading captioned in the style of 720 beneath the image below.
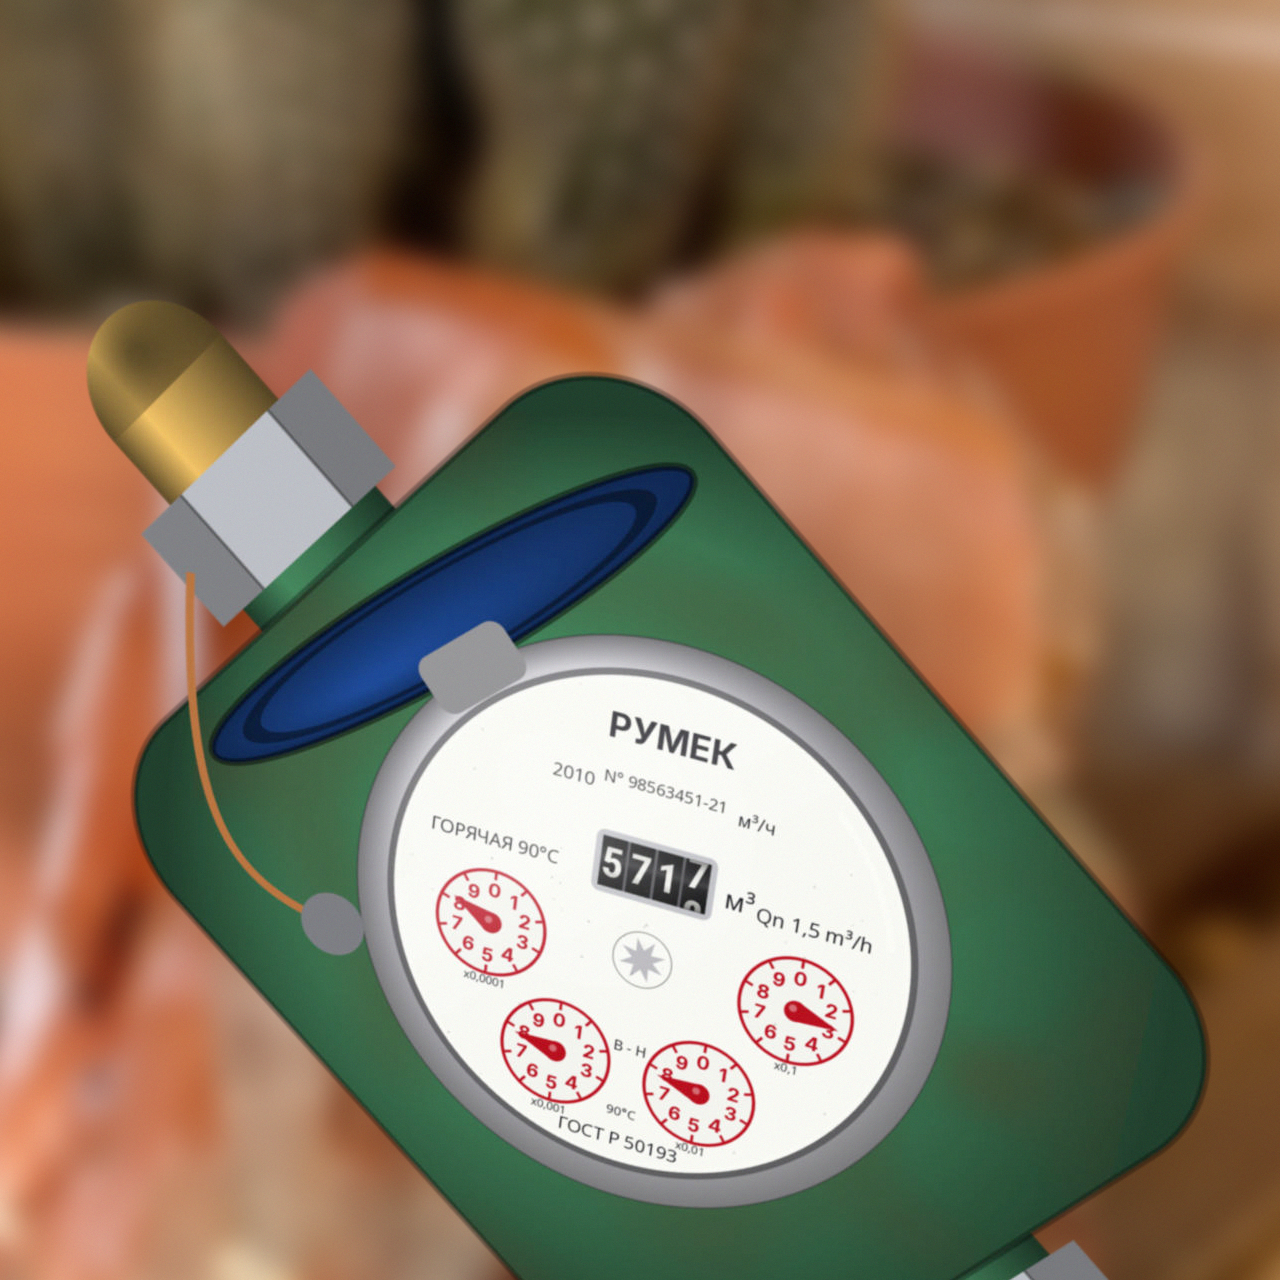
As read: 5717.2778
